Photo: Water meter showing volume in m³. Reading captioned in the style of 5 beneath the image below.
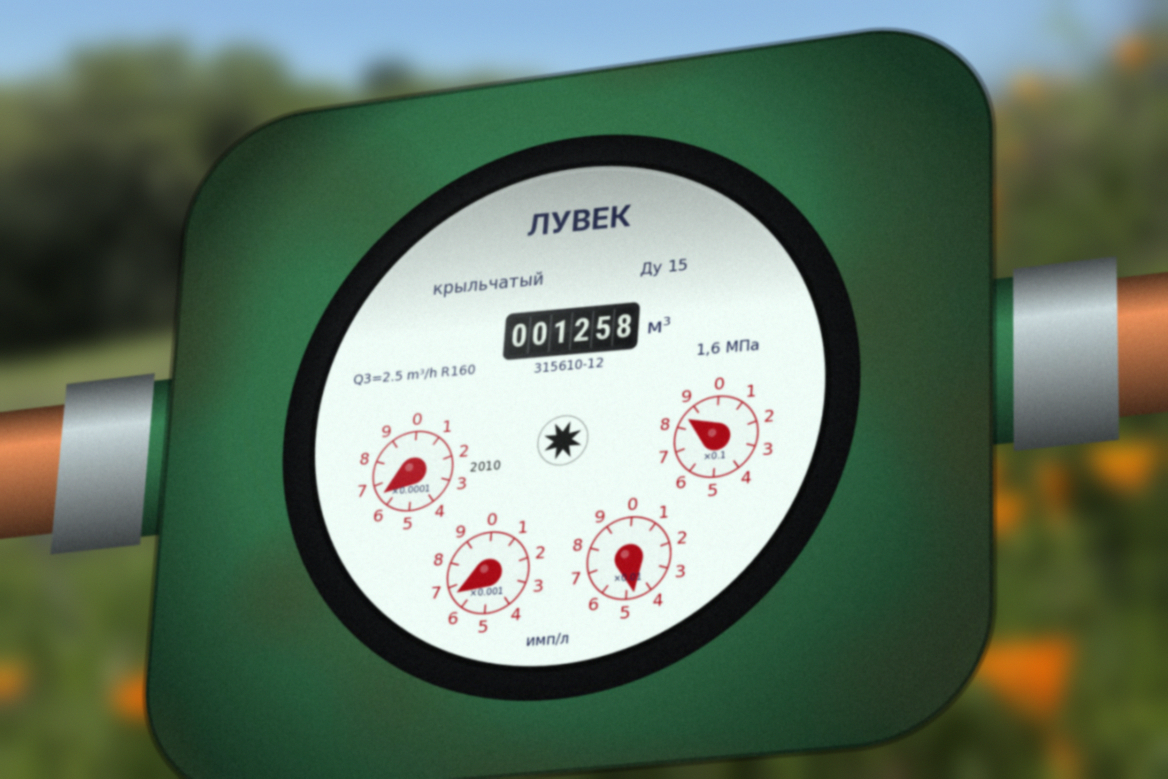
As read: 1258.8466
